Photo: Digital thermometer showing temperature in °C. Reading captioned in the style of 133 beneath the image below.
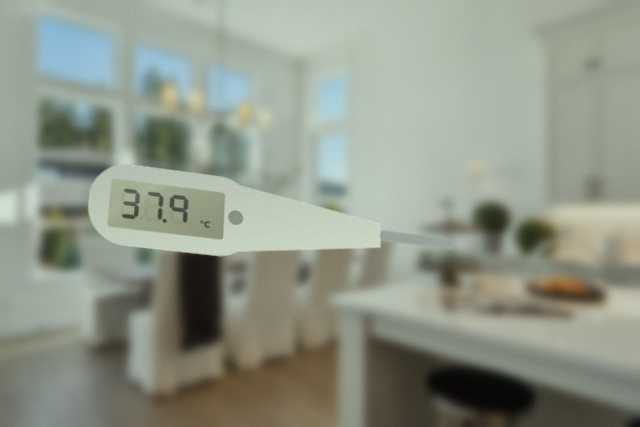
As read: 37.9
